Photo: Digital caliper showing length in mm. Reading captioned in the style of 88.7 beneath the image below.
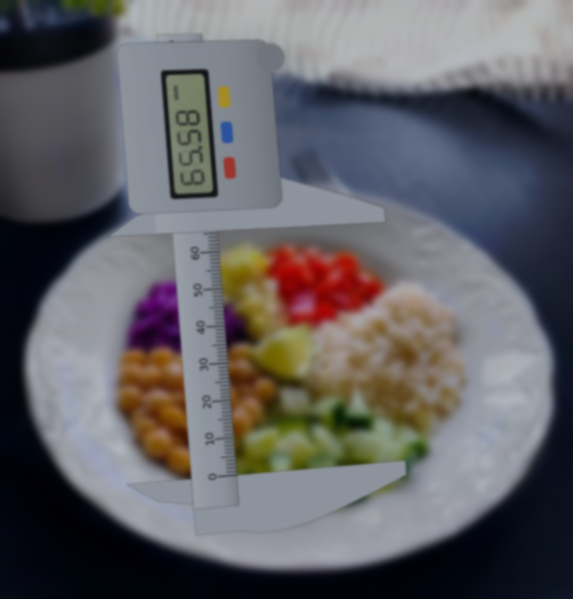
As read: 65.58
